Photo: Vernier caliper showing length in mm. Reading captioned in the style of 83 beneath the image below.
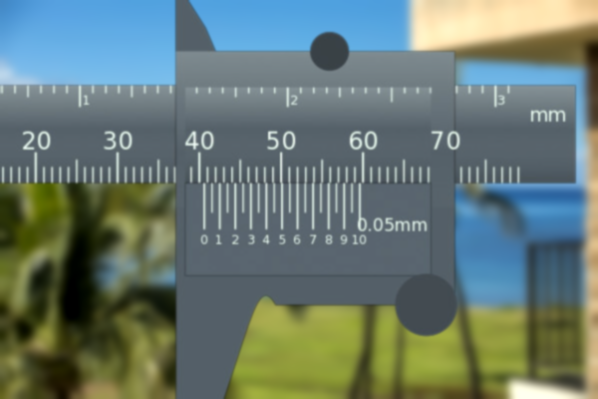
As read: 40.6
